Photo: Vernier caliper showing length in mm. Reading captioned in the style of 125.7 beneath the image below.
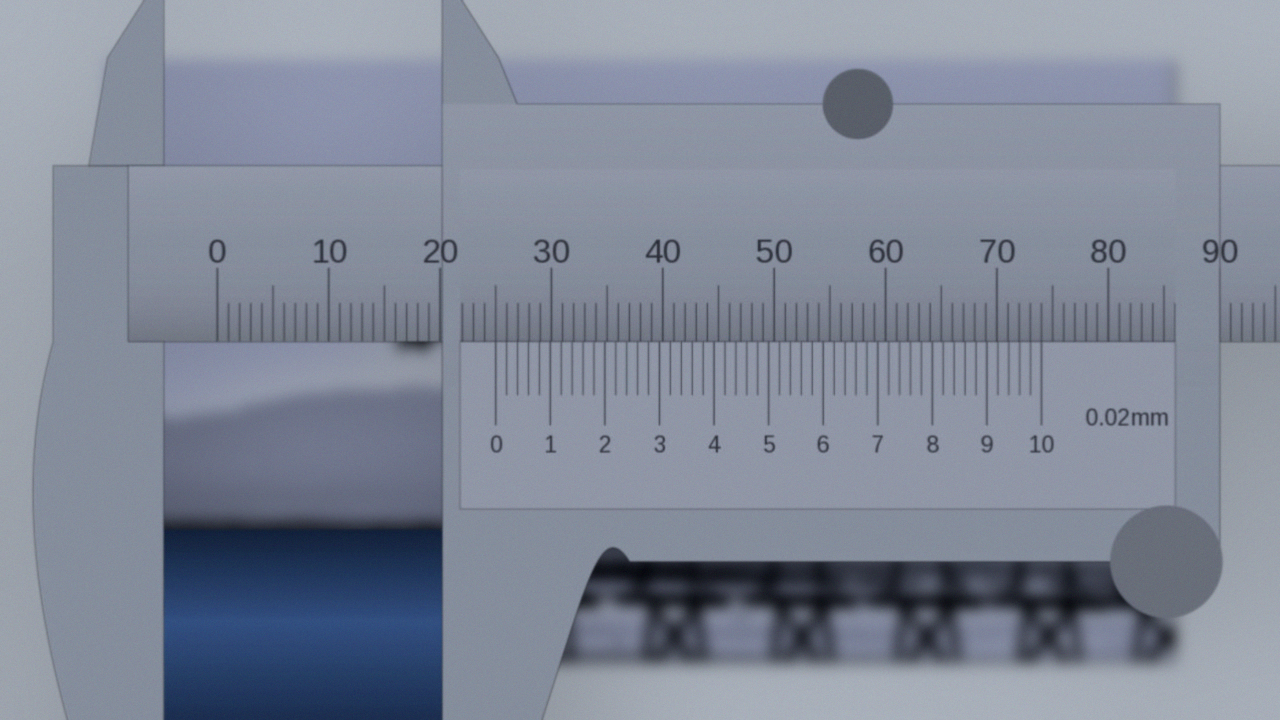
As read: 25.0
